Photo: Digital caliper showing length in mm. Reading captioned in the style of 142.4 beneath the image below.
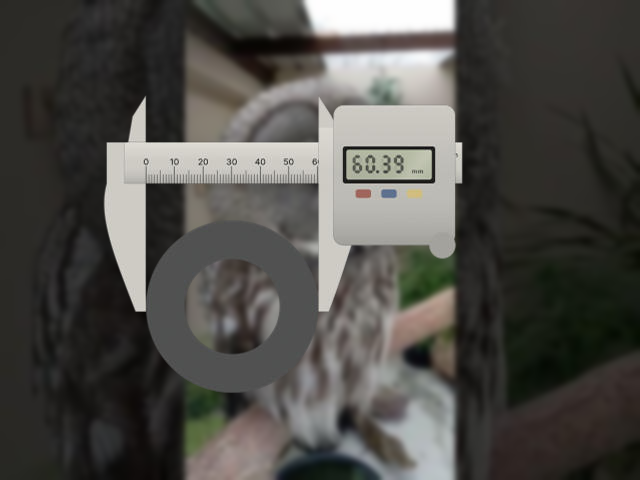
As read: 60.39
